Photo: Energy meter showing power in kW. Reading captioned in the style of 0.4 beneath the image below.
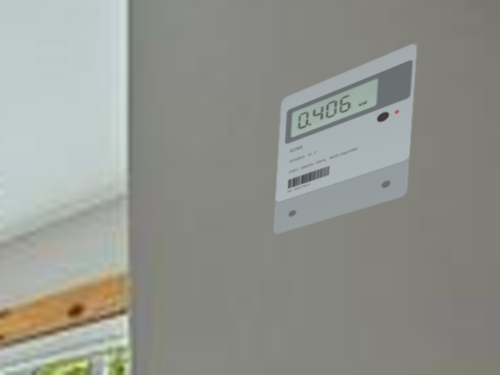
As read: 0.406
